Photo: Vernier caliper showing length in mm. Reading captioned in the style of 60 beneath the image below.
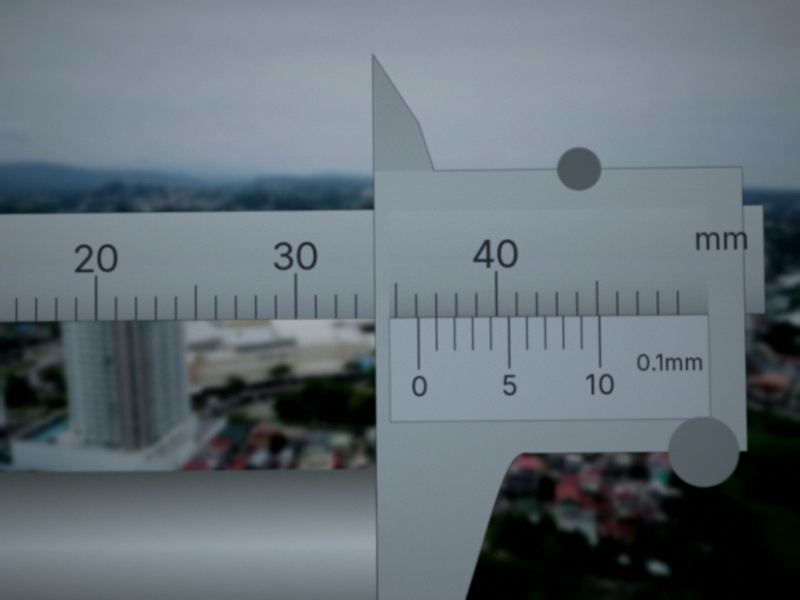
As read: 36.1
